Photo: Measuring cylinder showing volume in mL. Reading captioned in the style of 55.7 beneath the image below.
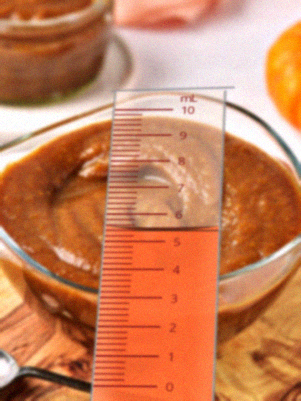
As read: 5.4
